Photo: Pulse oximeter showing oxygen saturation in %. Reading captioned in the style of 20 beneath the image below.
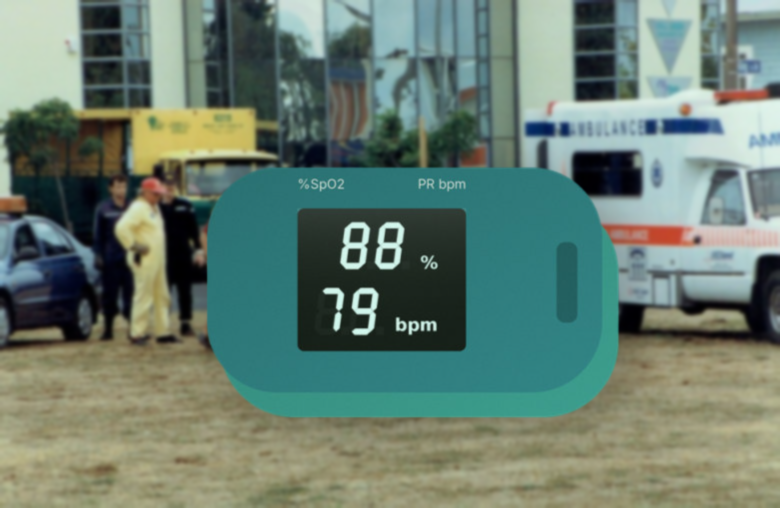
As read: 88
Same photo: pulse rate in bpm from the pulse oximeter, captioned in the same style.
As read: 79
